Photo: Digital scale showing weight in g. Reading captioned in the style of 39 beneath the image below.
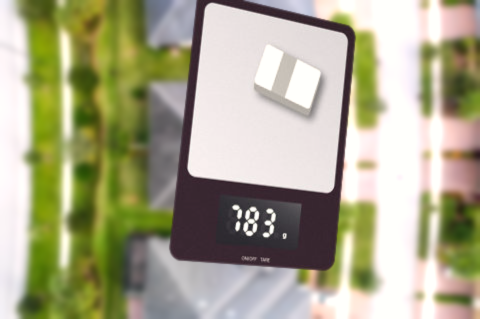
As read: 783
